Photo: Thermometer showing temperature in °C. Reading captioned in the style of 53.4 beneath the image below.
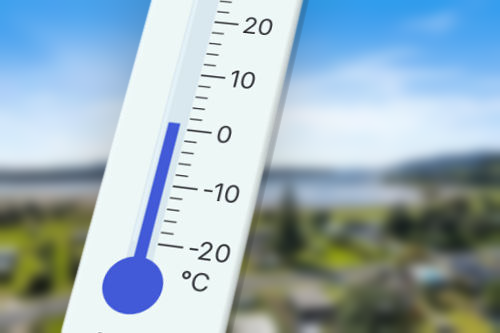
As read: 1
